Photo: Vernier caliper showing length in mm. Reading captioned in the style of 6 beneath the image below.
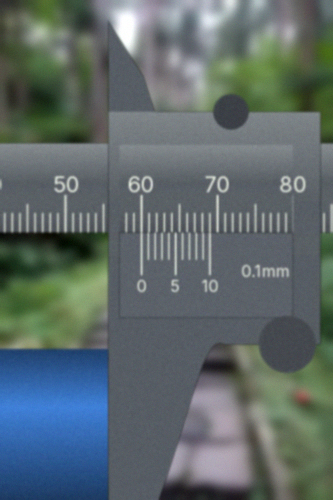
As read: 60.0
